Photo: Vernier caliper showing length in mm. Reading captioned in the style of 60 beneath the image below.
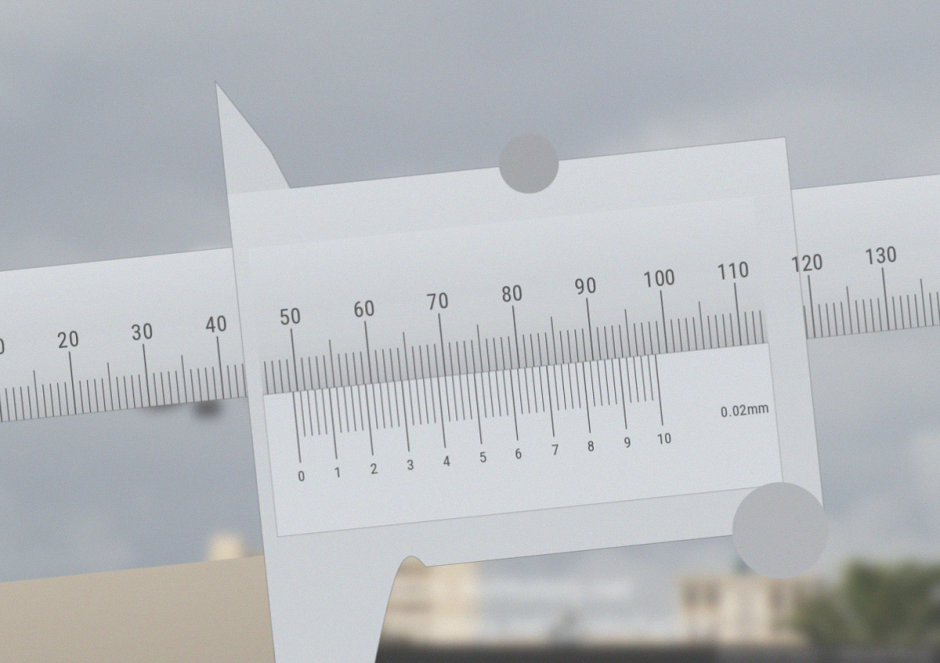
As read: 49.4
